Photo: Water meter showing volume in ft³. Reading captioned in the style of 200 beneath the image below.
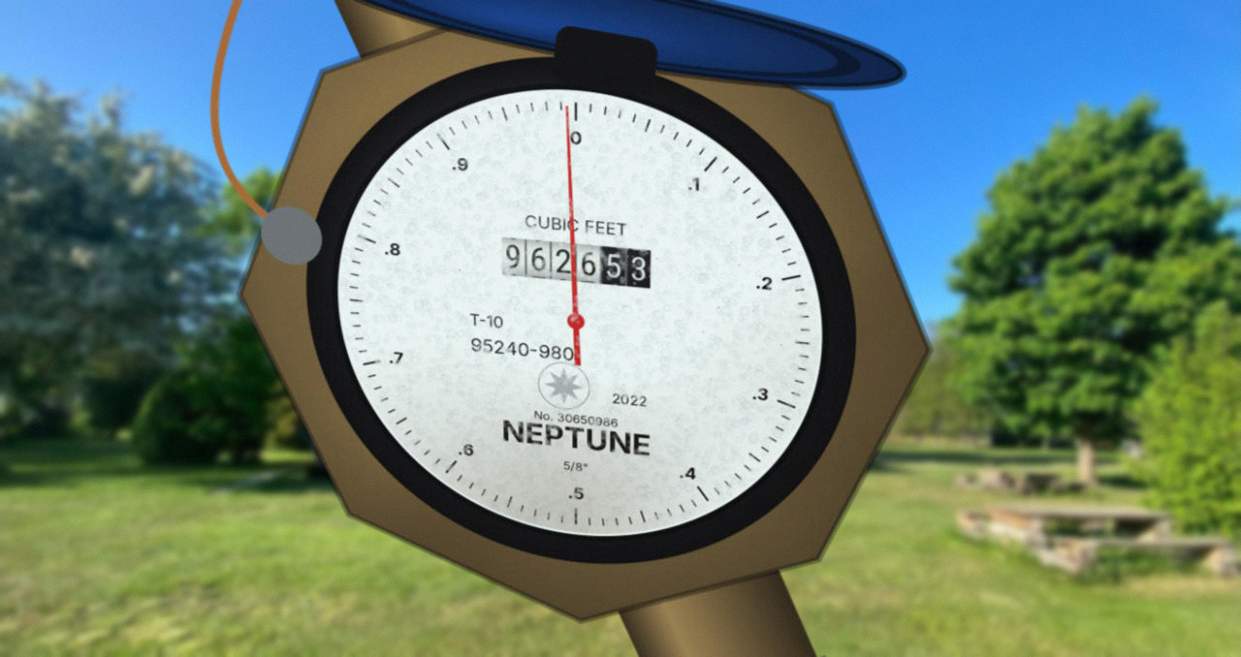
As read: 962652.99
